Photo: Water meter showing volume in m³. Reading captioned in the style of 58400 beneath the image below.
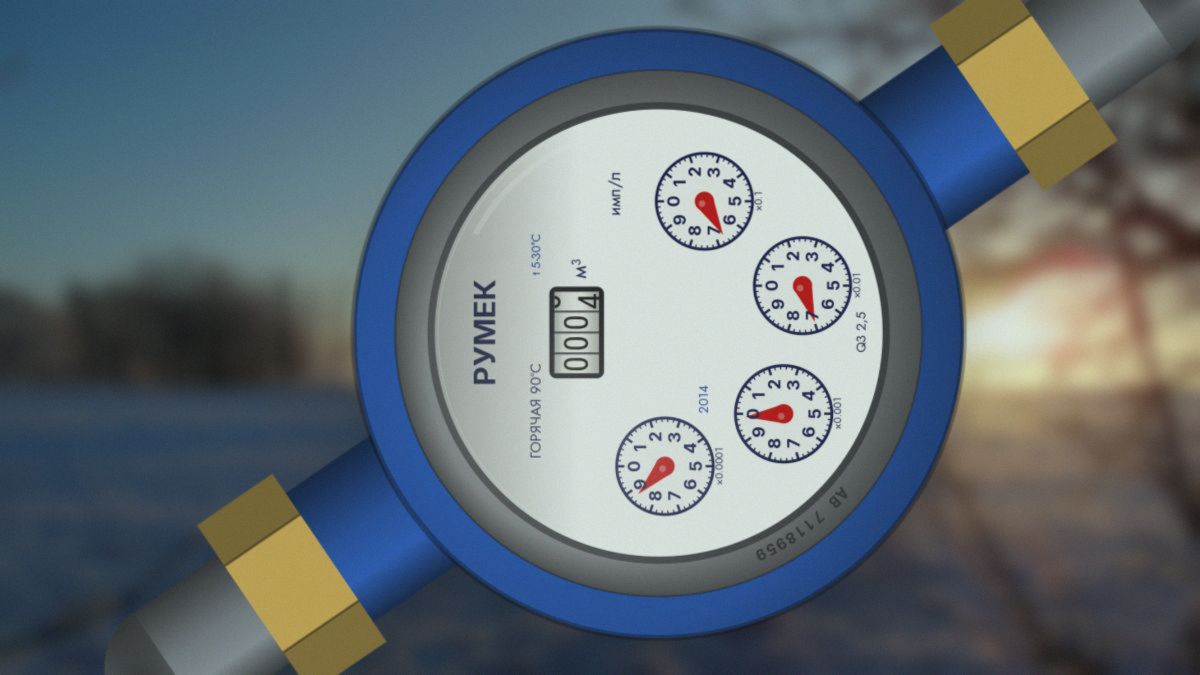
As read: 3.6698
